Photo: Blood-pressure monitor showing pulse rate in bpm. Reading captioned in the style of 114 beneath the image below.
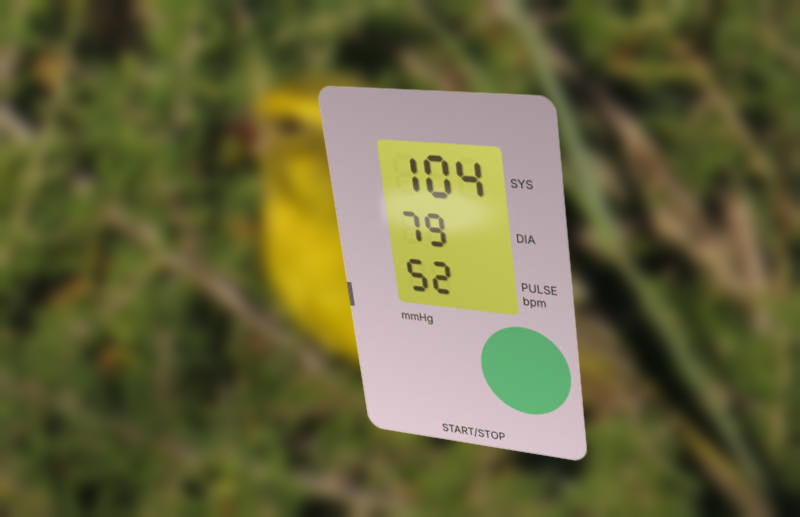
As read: 52
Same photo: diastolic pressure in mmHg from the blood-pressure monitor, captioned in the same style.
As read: 79
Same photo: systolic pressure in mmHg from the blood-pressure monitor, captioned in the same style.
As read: 104
